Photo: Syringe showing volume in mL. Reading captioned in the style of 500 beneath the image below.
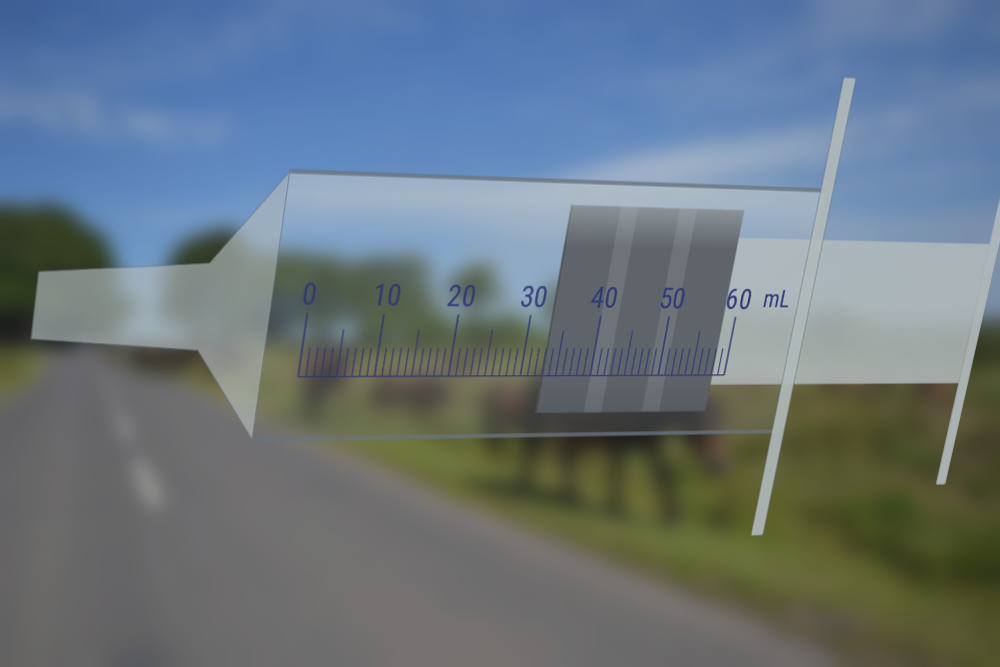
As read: 33
